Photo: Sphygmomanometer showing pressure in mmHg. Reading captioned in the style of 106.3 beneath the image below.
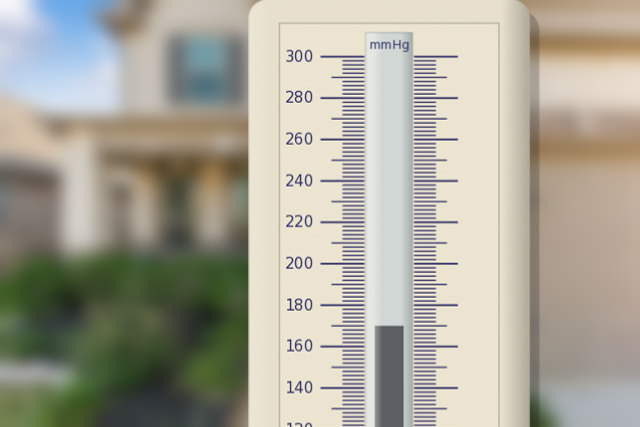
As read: 170
